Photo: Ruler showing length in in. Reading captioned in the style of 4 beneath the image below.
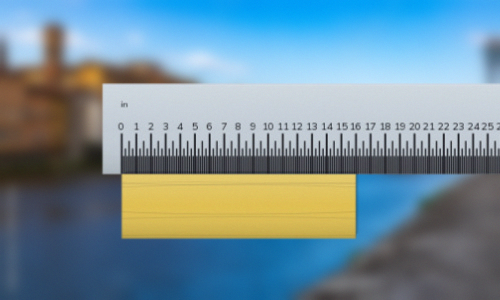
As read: 16
